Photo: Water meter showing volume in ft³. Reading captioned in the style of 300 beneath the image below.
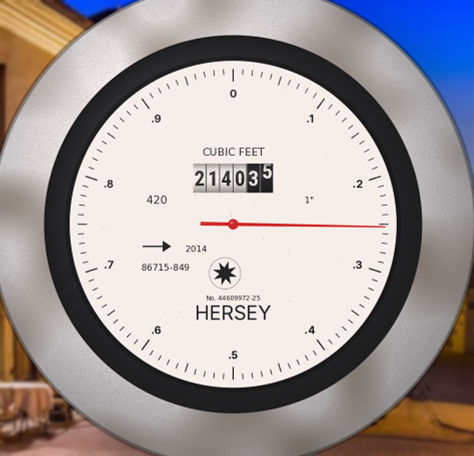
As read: 214035.25
